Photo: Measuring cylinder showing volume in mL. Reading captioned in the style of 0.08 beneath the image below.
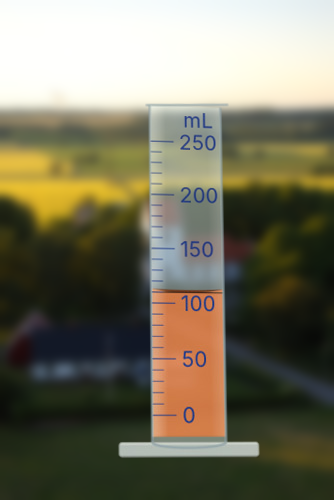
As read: 110
